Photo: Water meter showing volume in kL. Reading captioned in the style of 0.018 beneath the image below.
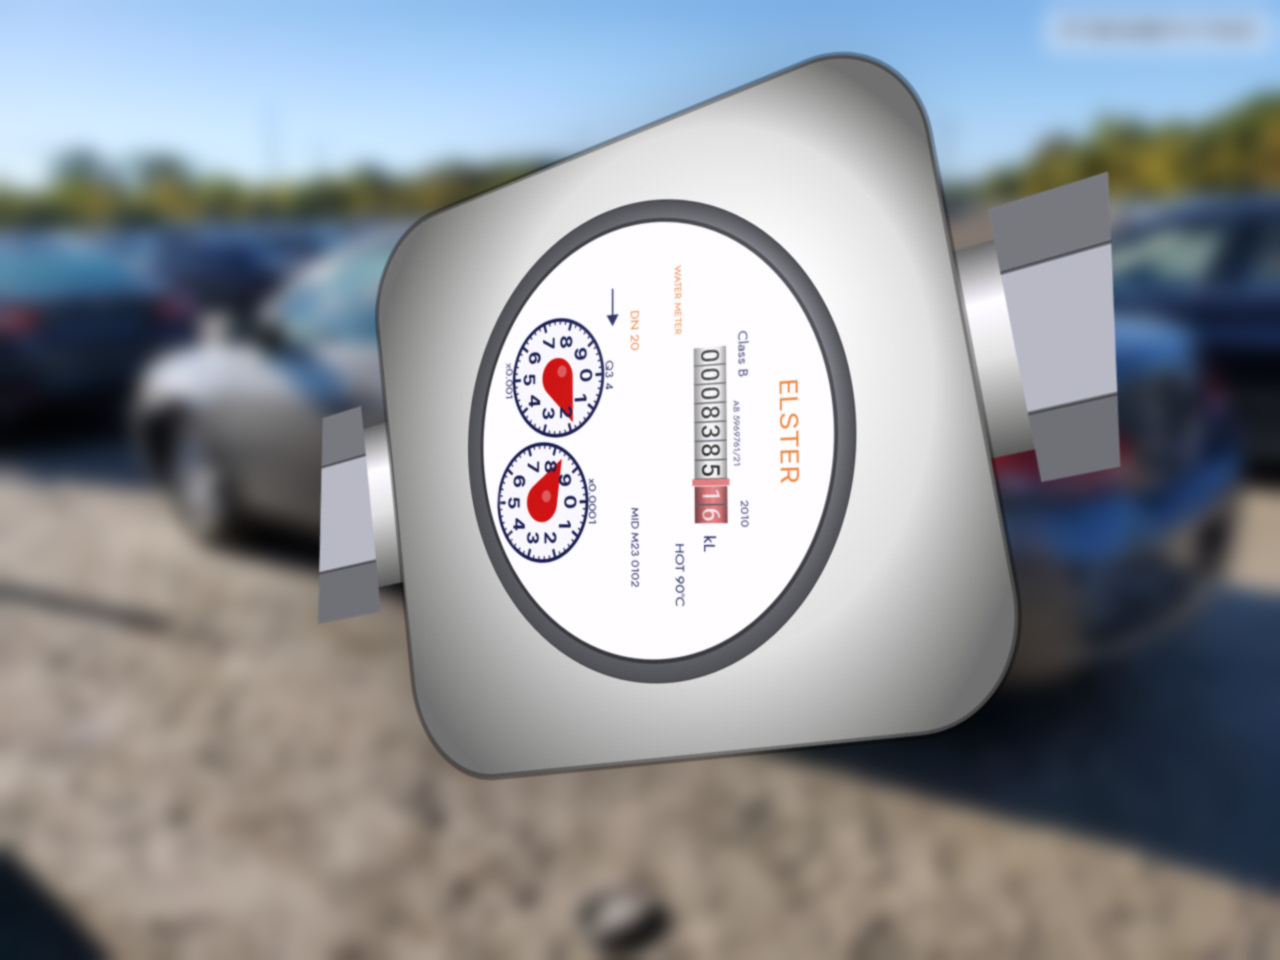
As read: 8385.1618
